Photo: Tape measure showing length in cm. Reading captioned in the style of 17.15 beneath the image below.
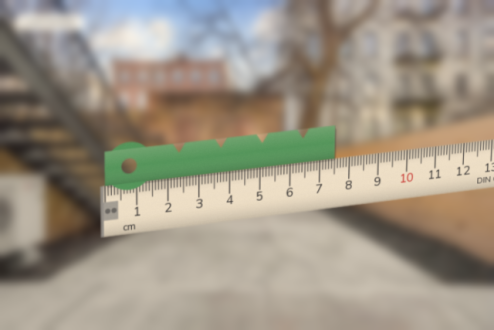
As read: 7.5
